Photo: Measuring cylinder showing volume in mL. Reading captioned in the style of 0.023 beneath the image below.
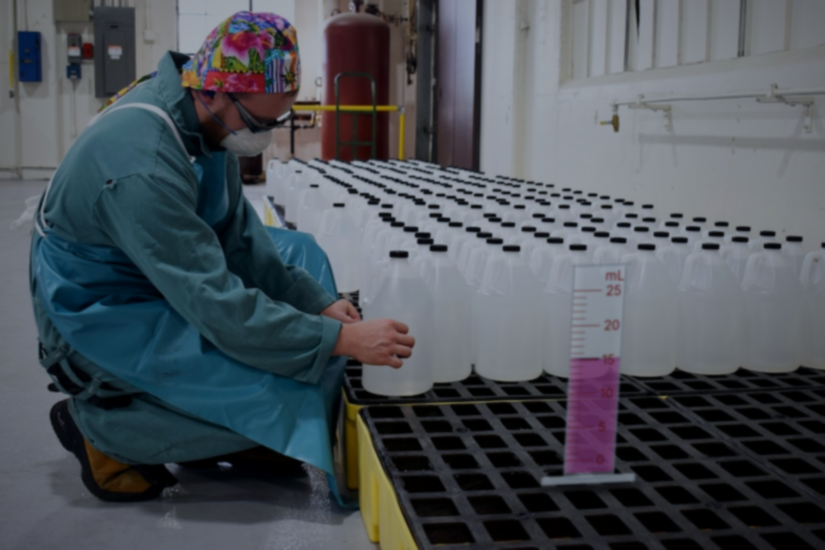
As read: 15
